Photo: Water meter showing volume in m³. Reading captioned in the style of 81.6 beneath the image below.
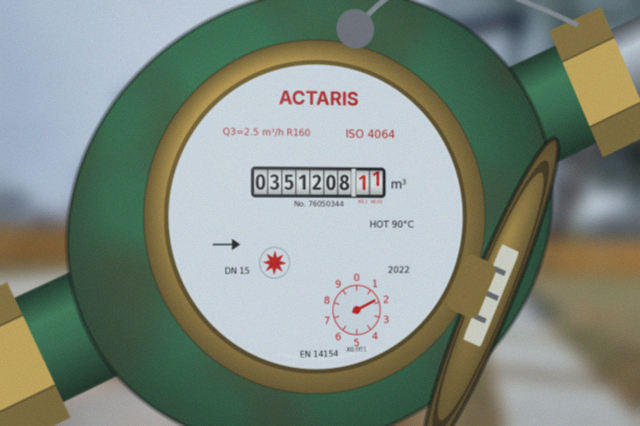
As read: 351208.111
